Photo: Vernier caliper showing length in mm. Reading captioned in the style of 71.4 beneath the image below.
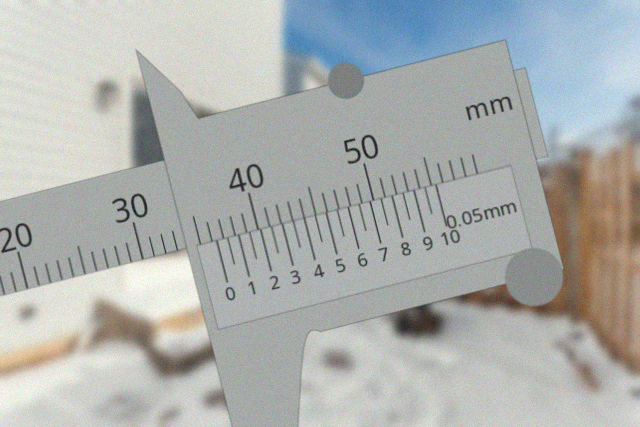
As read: 36.4
